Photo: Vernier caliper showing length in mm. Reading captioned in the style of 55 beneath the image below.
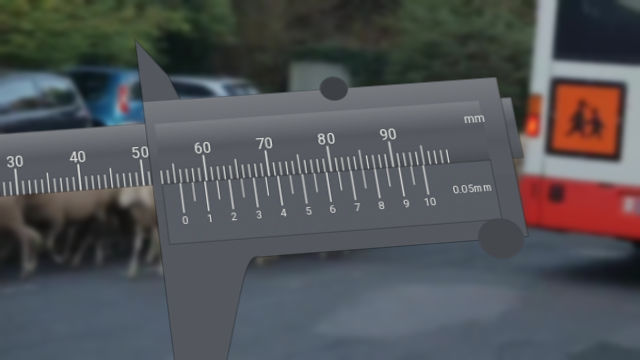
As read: 55.8
